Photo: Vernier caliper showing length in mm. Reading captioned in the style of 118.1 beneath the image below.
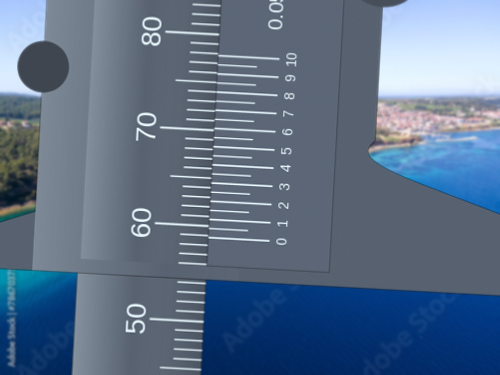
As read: 58.8
